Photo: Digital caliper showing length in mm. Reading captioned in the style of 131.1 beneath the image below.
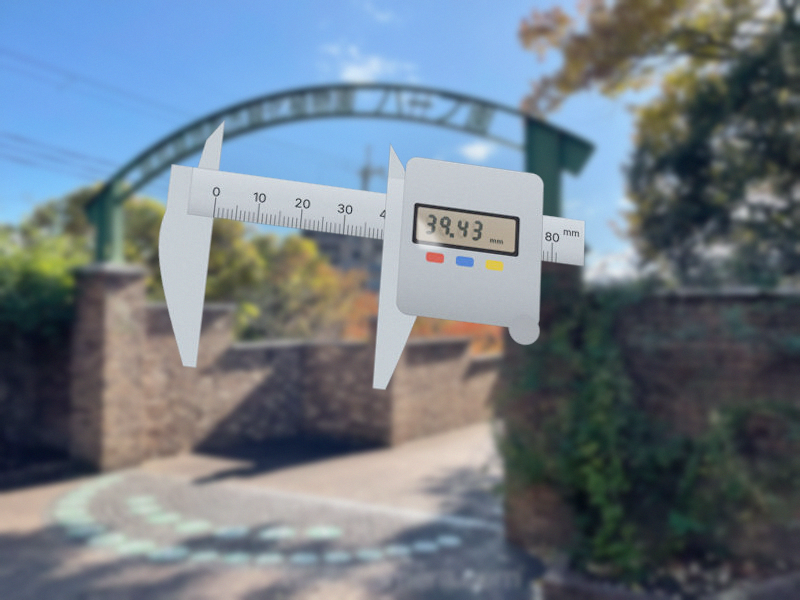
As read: 39.43
